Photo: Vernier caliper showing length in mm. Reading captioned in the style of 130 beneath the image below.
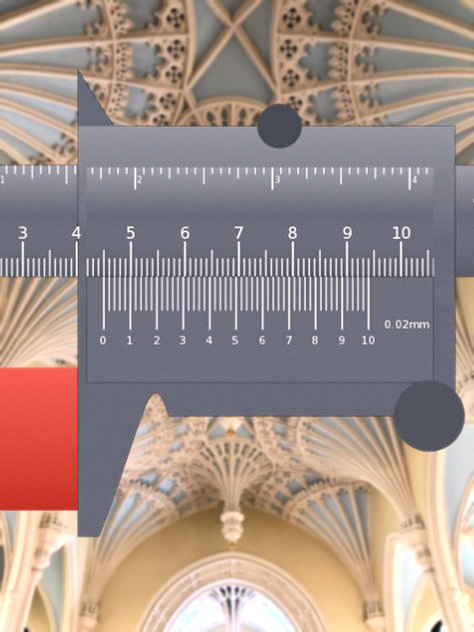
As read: 45.0
